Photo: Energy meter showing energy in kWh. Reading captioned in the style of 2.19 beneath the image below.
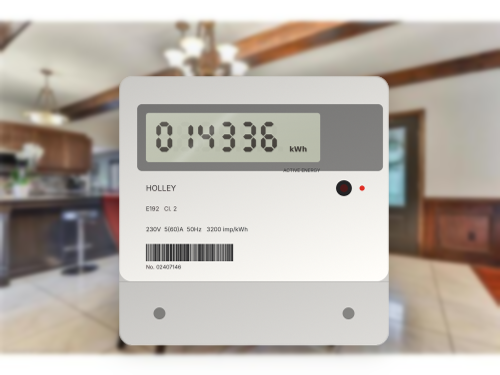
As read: 14336
